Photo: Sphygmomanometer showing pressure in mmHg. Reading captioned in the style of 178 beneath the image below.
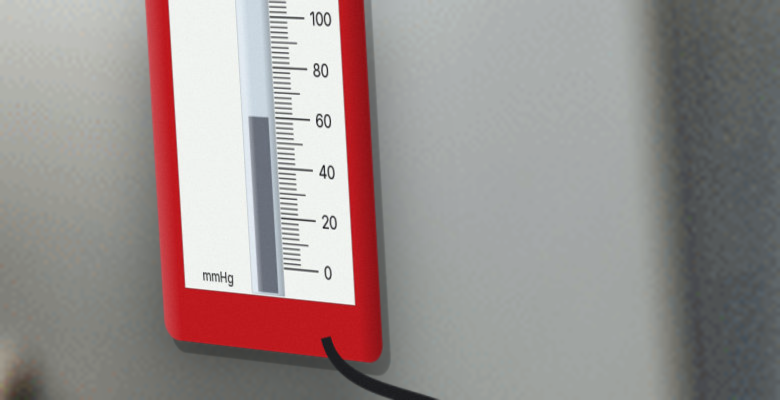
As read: 60
